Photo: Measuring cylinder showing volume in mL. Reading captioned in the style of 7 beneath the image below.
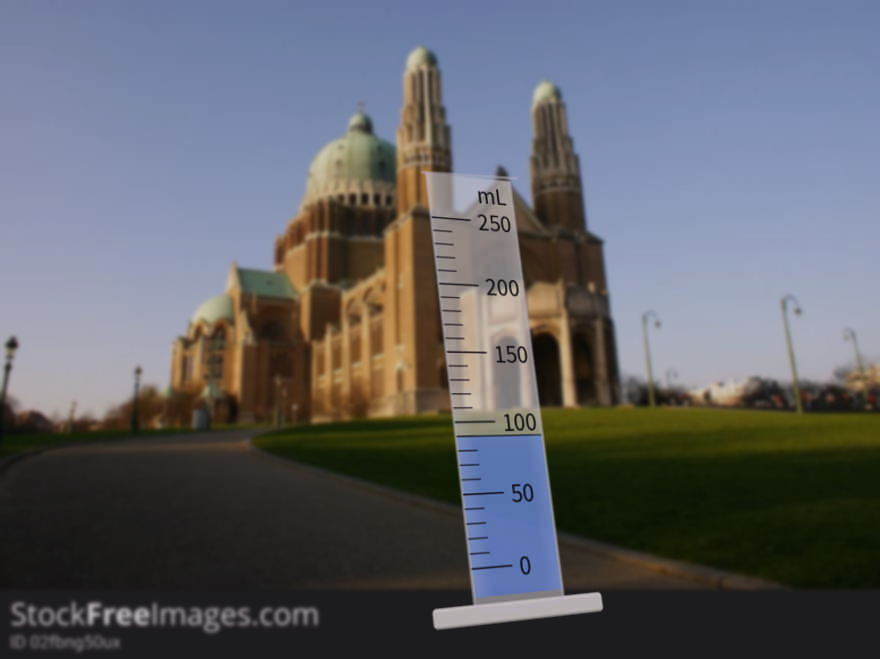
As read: 90
